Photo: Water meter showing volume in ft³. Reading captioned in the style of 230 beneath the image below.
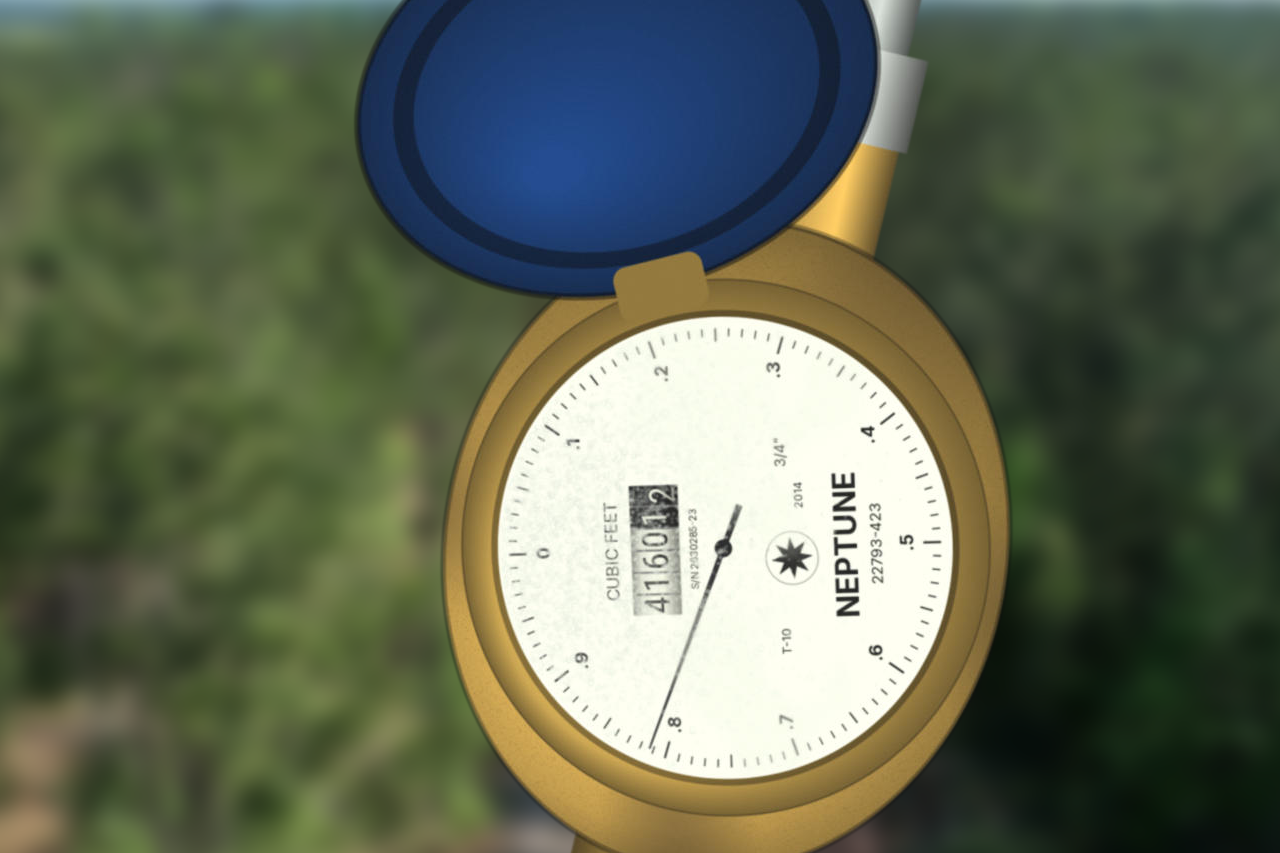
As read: 416011.81
